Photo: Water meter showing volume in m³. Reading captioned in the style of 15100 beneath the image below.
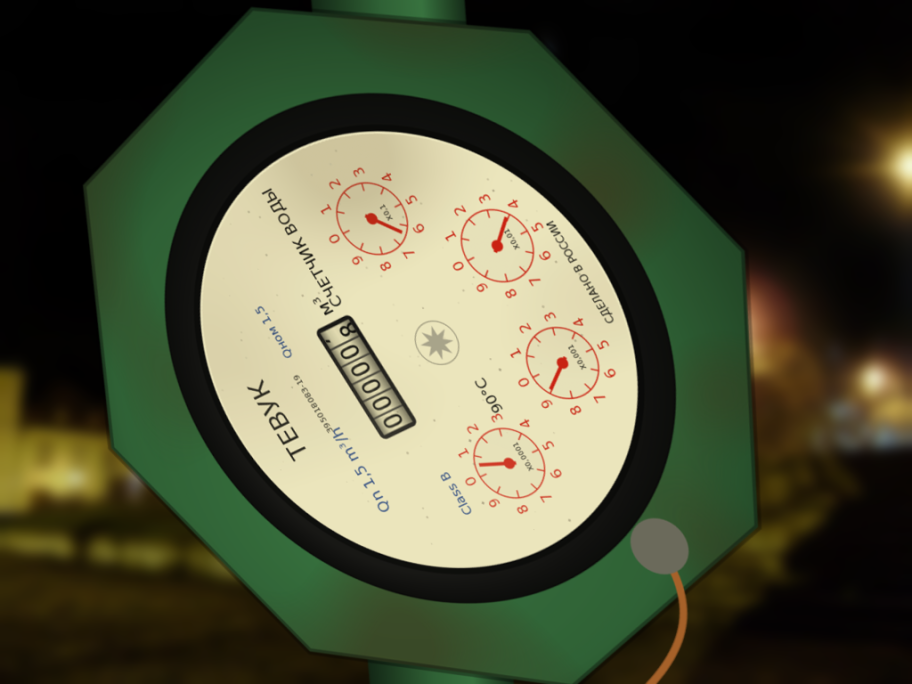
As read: 7.6390
